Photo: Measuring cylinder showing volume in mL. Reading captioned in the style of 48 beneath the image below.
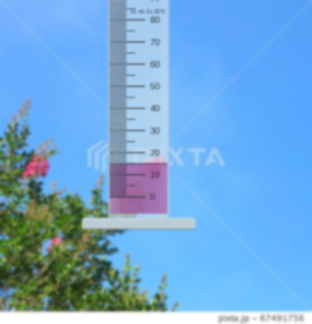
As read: 15
